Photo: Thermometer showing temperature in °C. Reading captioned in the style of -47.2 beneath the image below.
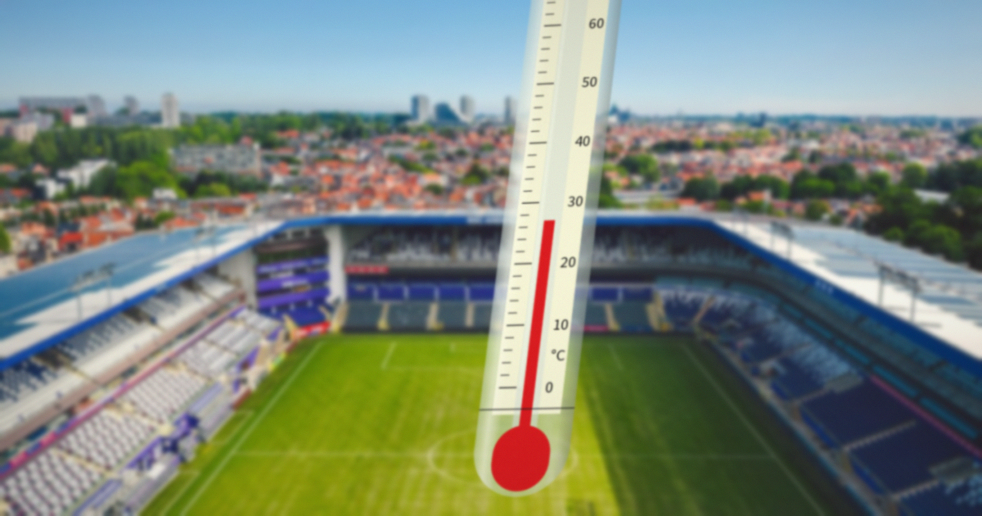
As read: 27
